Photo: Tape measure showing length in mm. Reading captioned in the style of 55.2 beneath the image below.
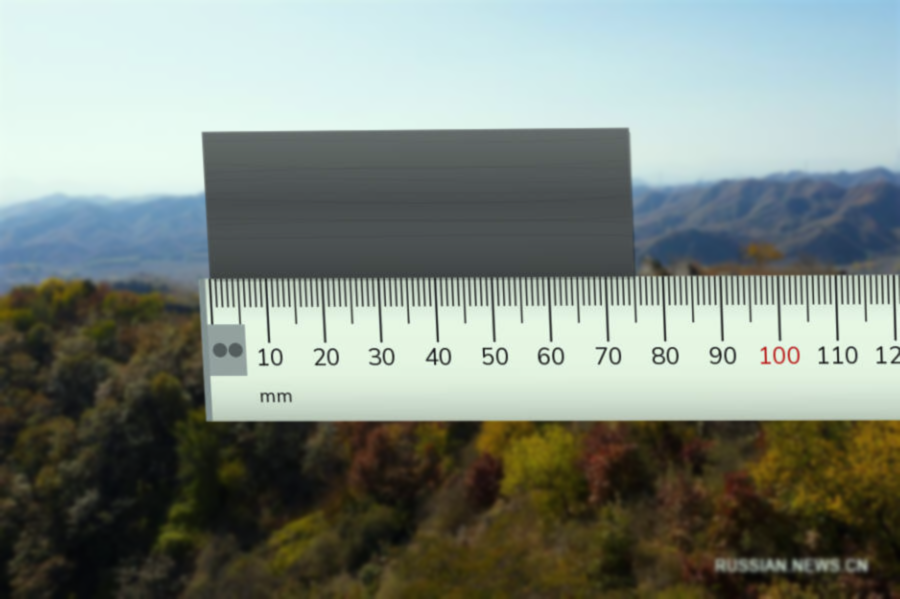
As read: 75
